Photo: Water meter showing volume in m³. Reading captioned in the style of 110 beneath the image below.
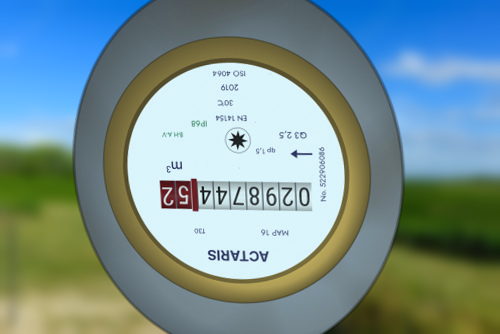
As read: 298744.52
